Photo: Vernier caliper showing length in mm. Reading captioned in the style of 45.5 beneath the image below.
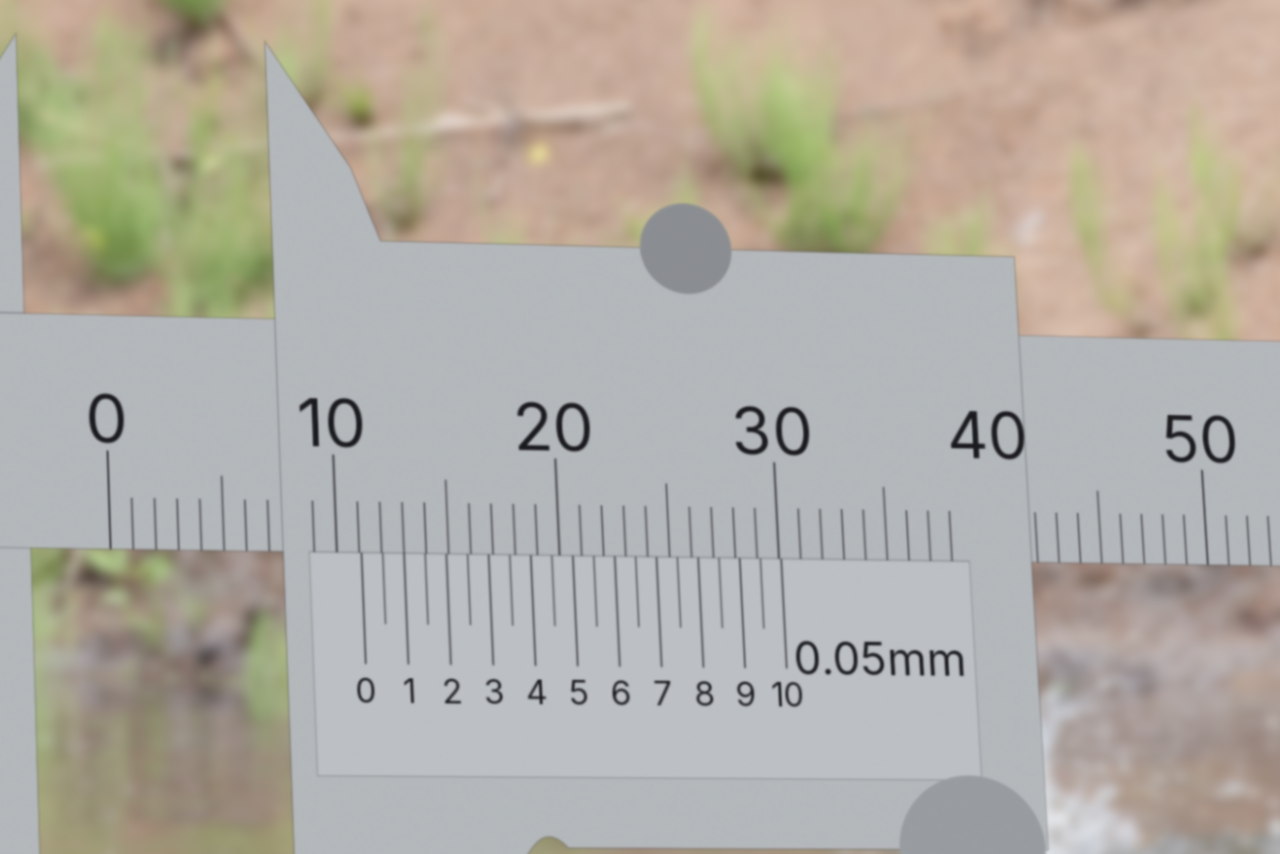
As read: 11.1
